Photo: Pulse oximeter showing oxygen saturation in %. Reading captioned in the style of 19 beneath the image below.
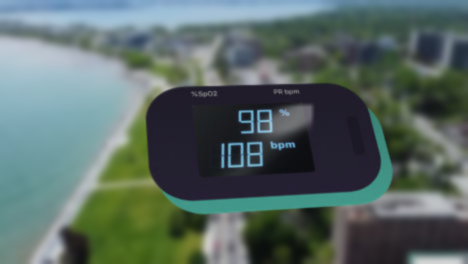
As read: 98
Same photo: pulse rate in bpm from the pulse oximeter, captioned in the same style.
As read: 108
